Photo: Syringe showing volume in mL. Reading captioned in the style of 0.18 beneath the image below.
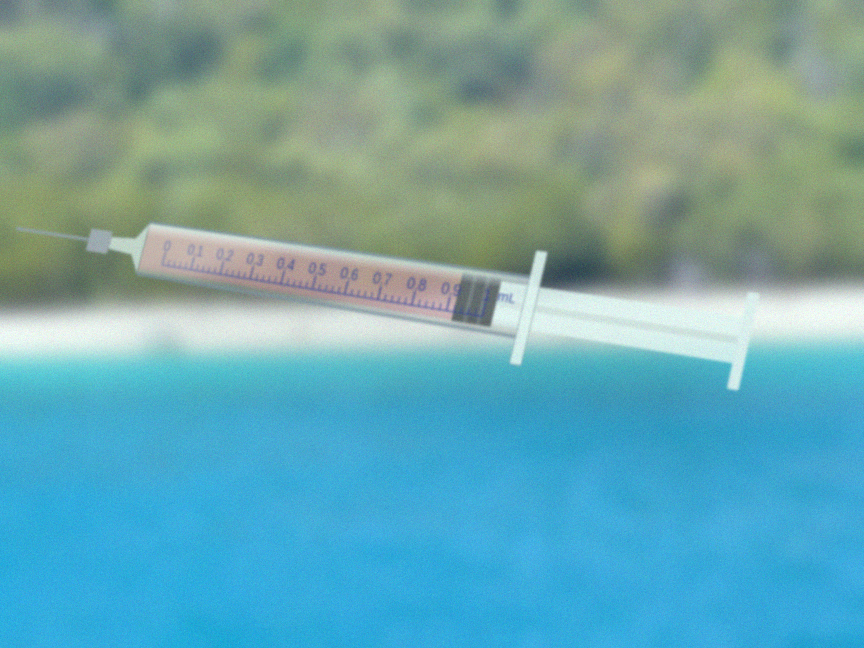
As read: 0.92
